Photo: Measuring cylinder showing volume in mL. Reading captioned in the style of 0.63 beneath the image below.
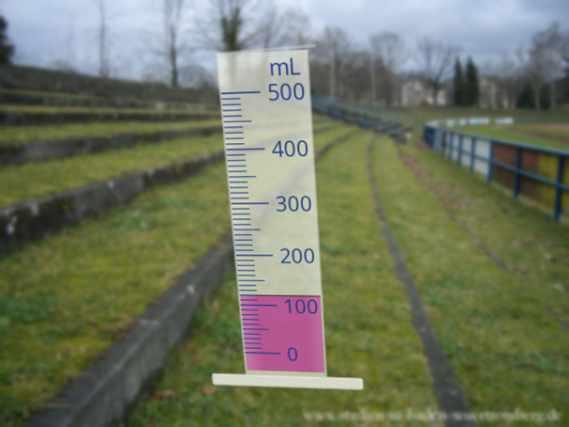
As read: 120
